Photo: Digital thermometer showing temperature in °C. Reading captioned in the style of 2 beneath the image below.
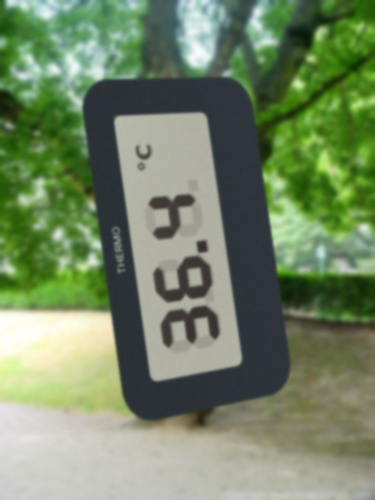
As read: 36.4
